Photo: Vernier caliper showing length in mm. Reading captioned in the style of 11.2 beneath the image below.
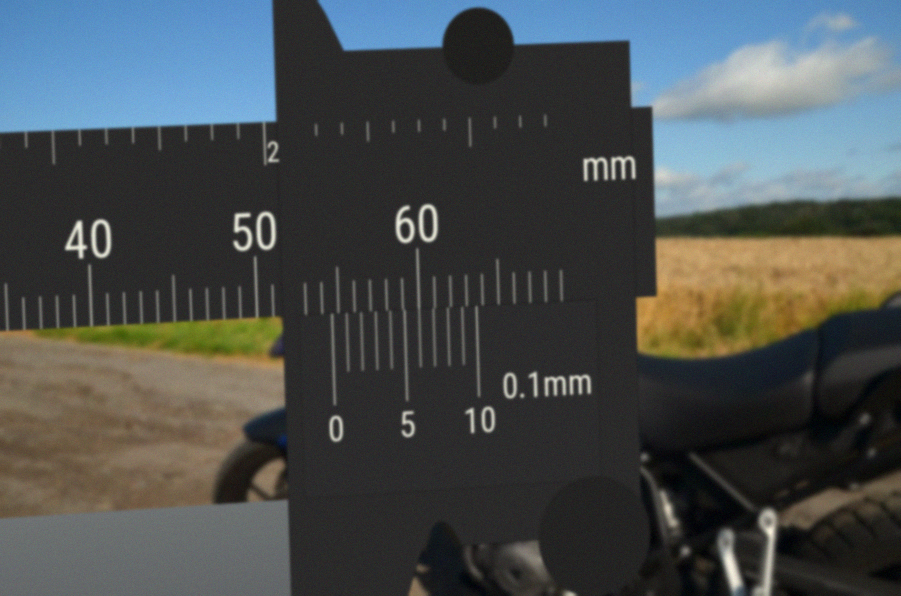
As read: 54.6
